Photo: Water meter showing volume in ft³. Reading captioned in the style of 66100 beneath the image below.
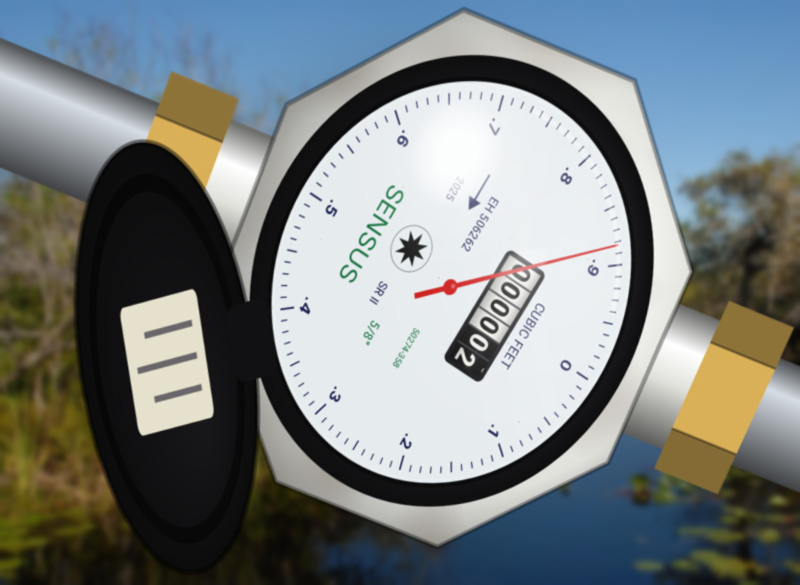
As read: 1.88
